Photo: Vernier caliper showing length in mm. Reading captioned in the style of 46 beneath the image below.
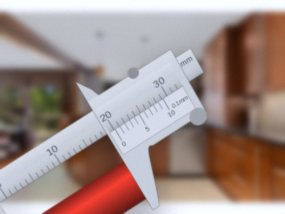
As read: 20.2
